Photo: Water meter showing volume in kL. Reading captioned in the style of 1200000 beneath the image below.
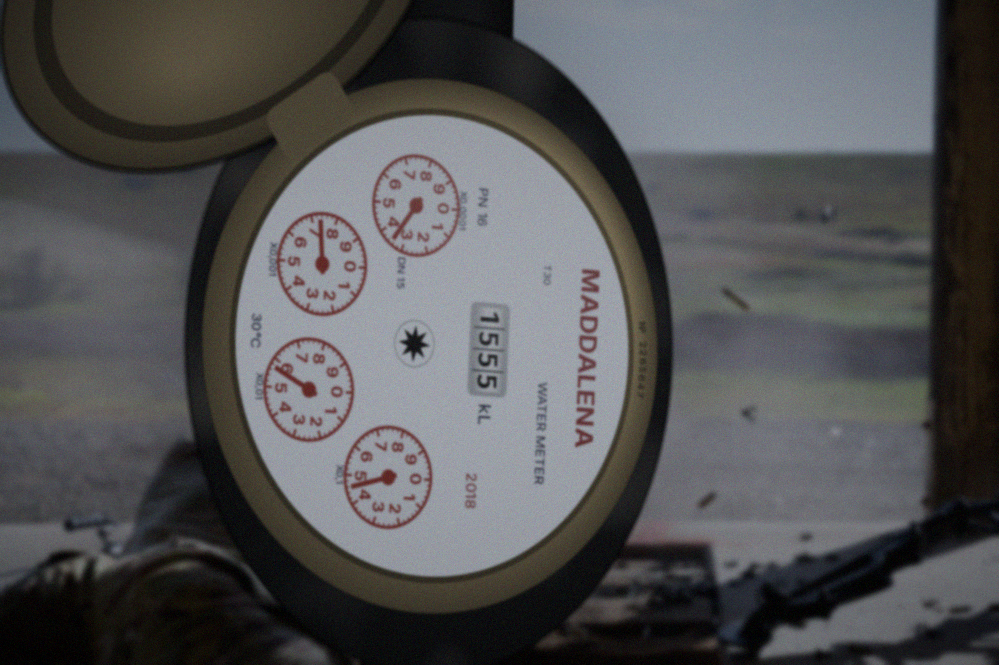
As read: 1555.4573
